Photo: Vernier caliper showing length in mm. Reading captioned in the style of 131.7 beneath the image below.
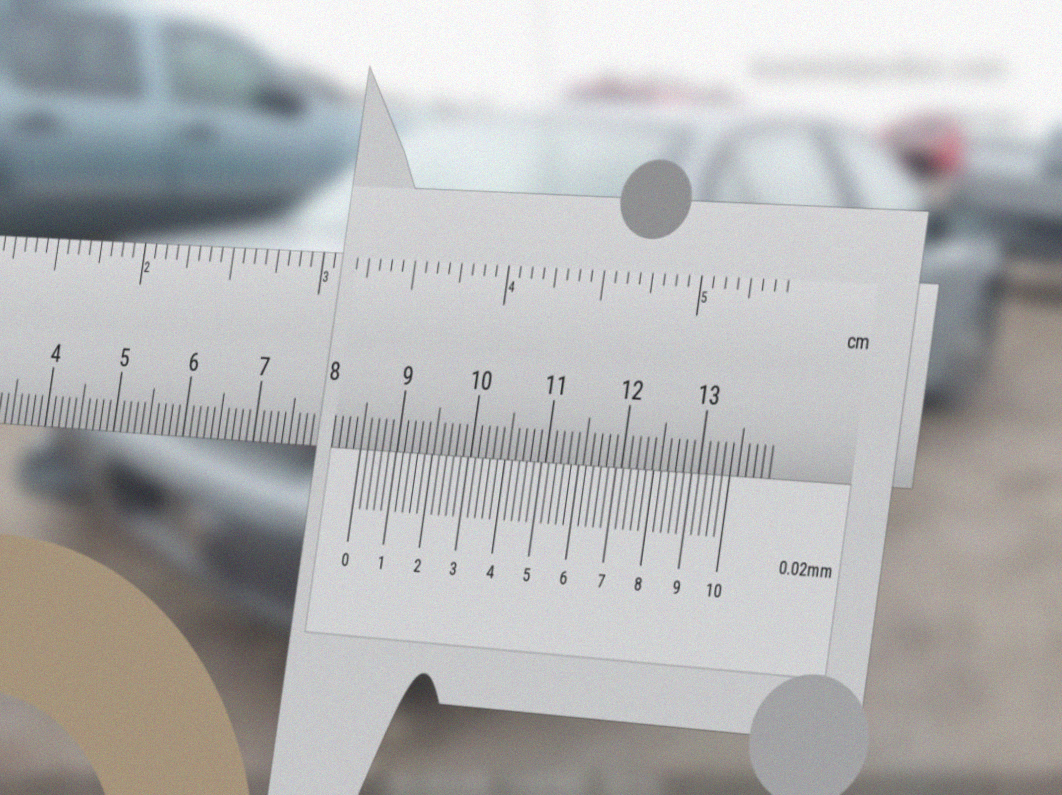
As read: 85.0
